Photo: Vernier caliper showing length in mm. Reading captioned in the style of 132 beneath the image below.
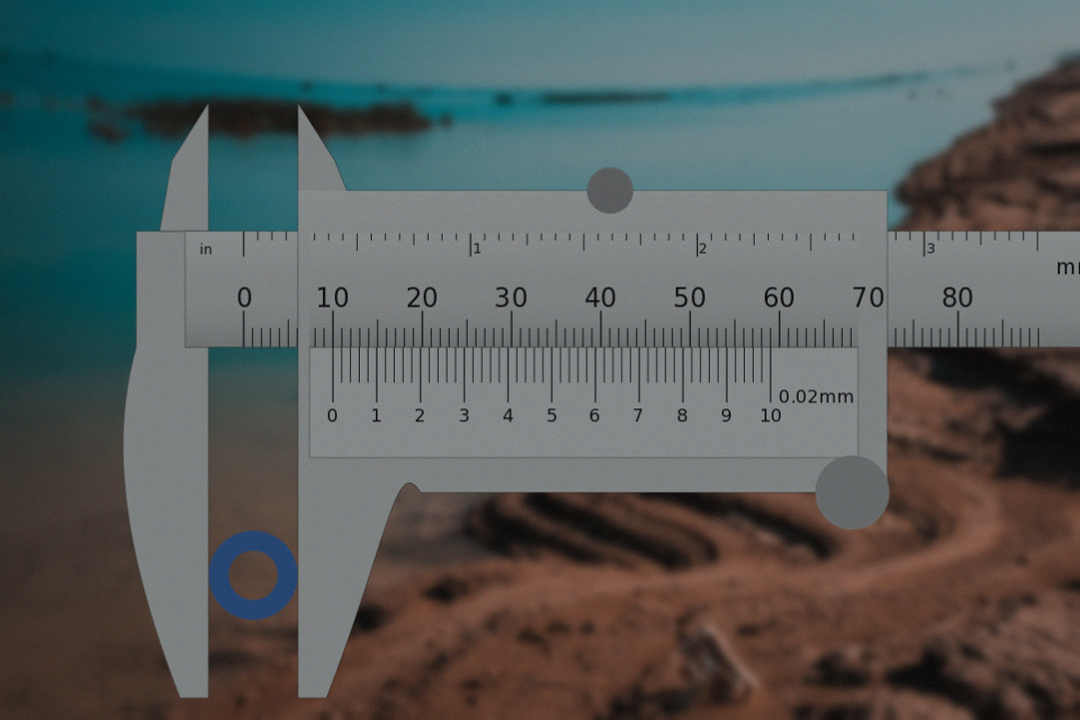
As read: 10.0
